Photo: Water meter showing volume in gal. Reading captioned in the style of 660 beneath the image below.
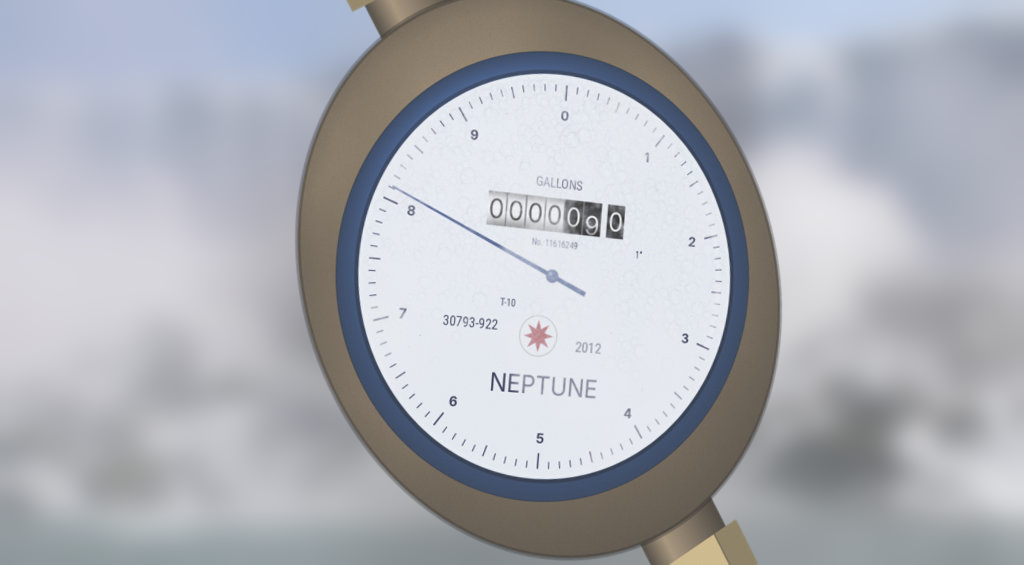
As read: 88.1
